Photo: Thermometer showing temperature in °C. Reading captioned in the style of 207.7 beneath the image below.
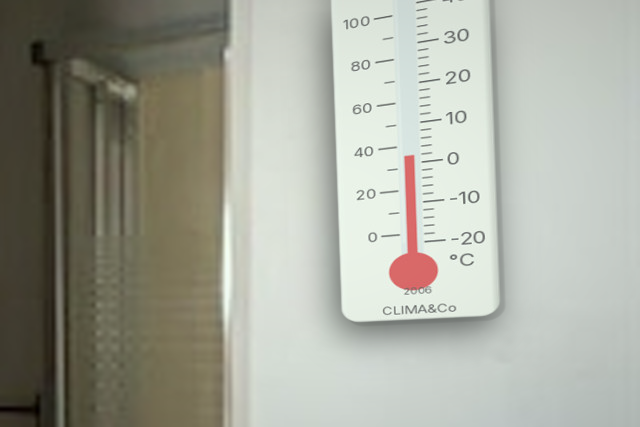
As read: 2
